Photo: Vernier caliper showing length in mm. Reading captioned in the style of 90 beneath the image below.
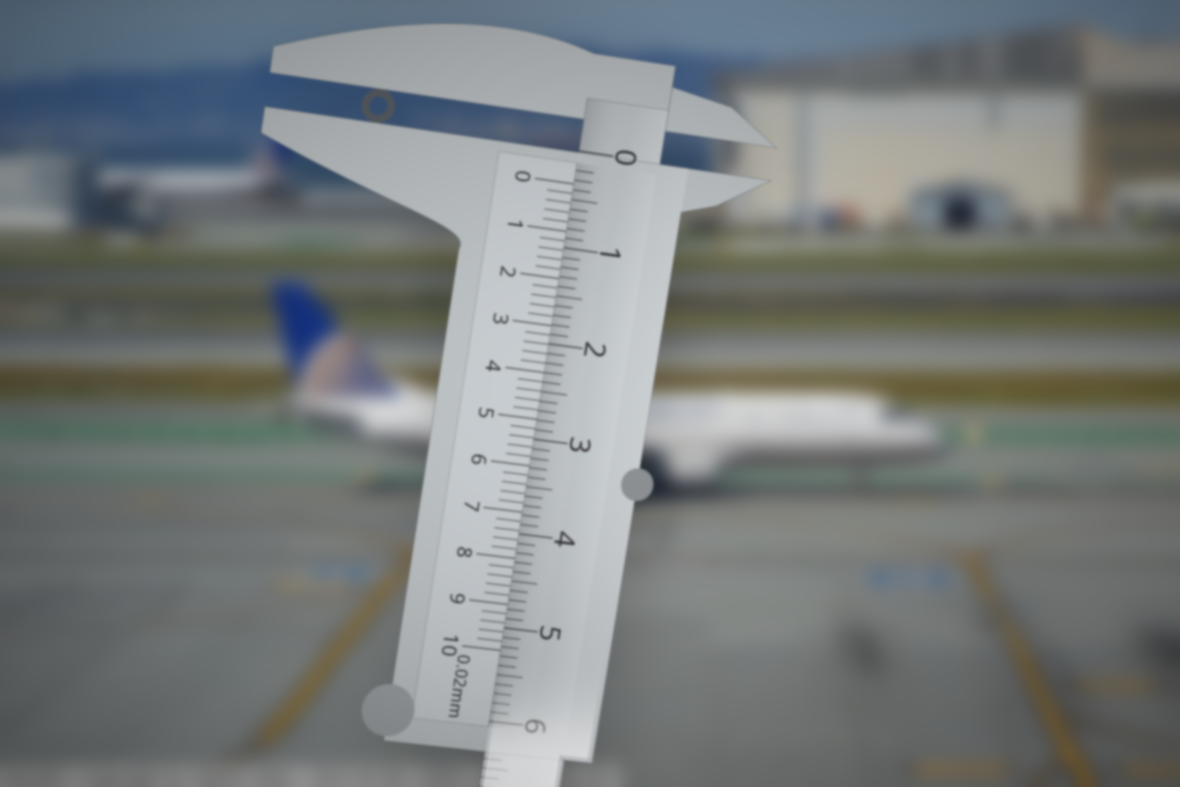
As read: 3.4
